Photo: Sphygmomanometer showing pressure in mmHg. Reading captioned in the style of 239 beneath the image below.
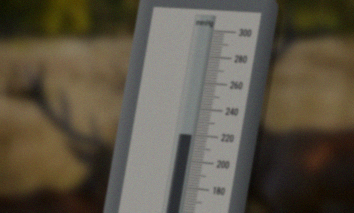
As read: 220
